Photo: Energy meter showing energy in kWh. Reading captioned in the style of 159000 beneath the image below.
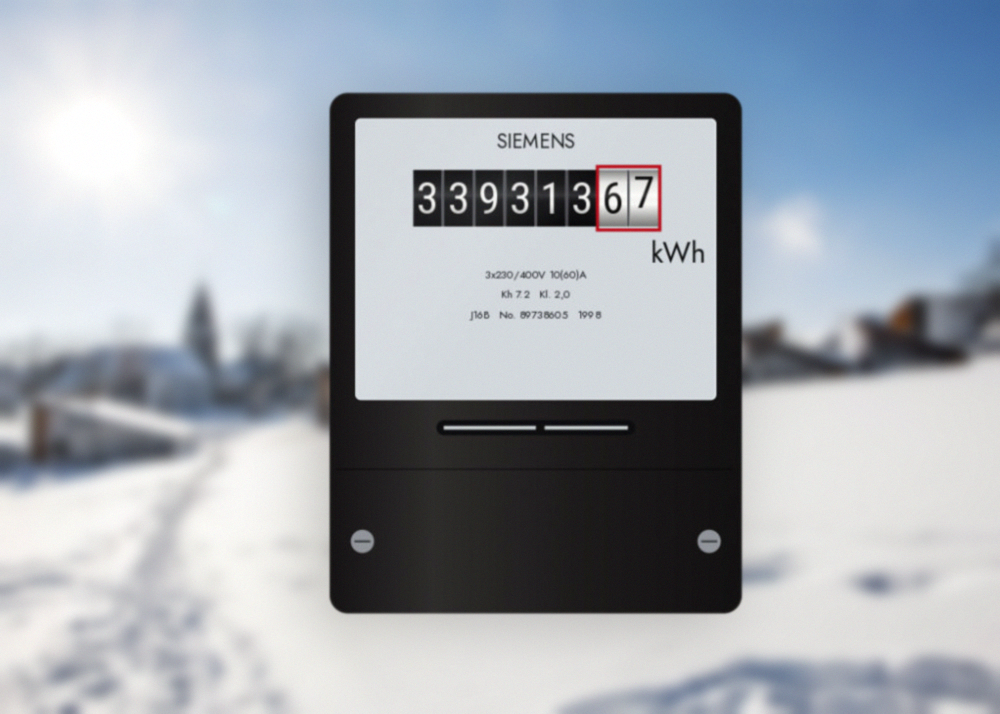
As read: 339313.67
